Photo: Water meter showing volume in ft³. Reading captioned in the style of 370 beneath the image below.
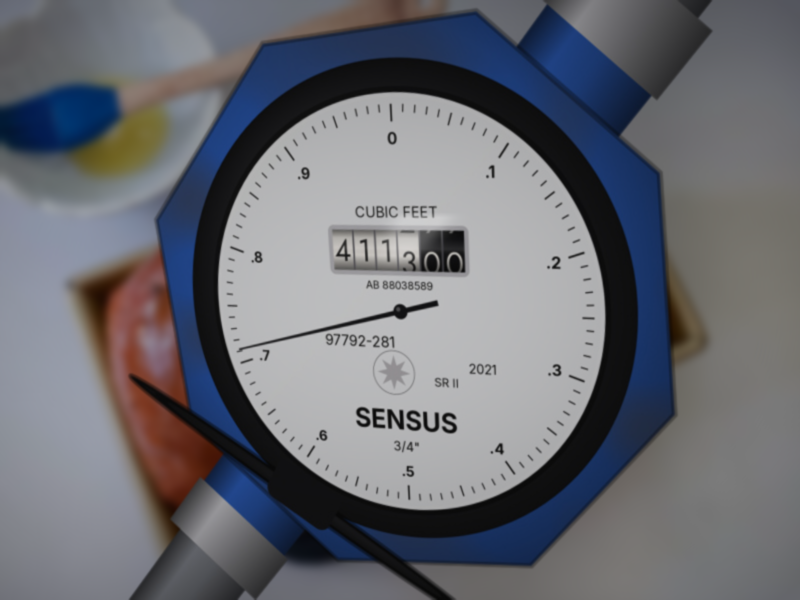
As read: 411299.71
